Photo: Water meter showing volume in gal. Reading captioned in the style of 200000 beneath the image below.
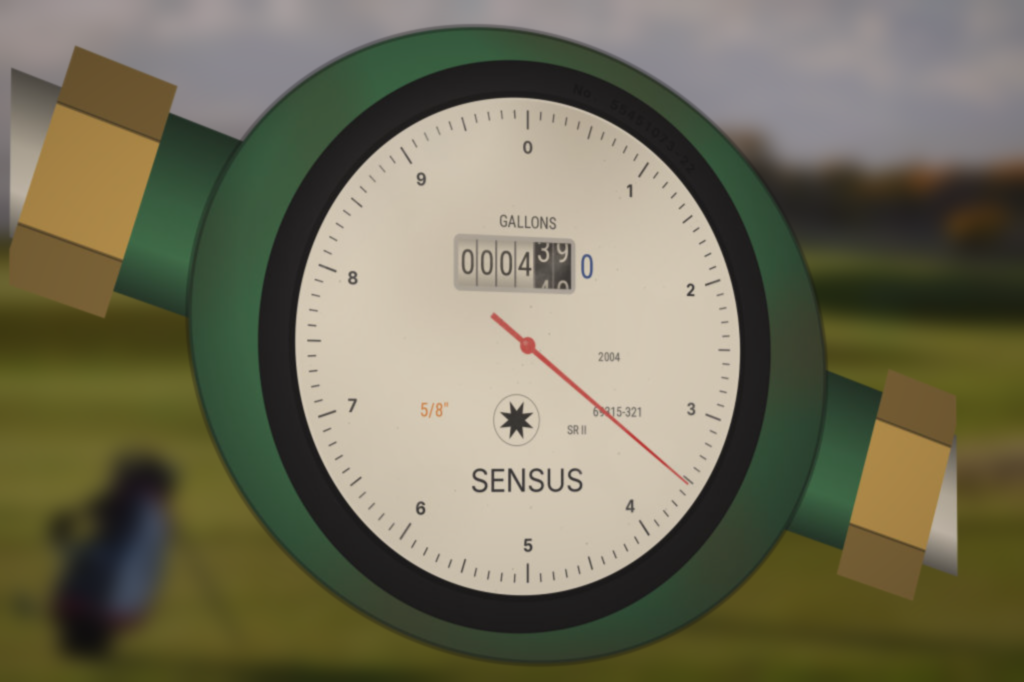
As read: 4393.5
